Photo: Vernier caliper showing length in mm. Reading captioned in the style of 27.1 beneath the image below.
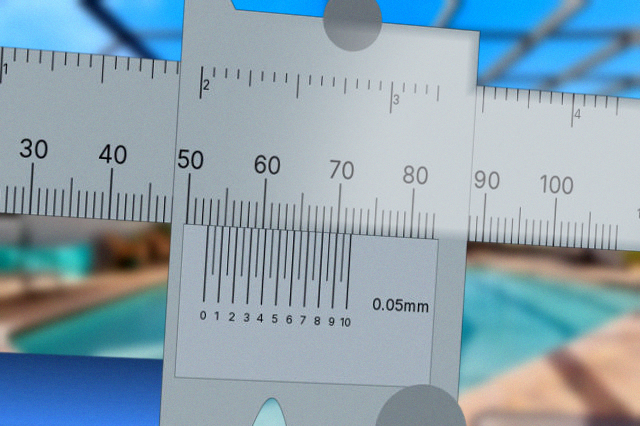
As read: 52.8
